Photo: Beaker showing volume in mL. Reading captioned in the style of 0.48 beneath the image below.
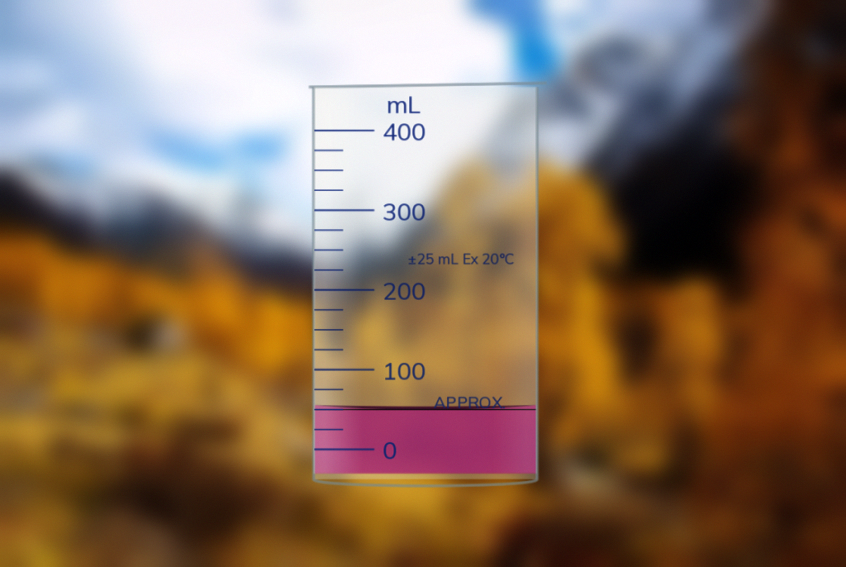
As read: 50
